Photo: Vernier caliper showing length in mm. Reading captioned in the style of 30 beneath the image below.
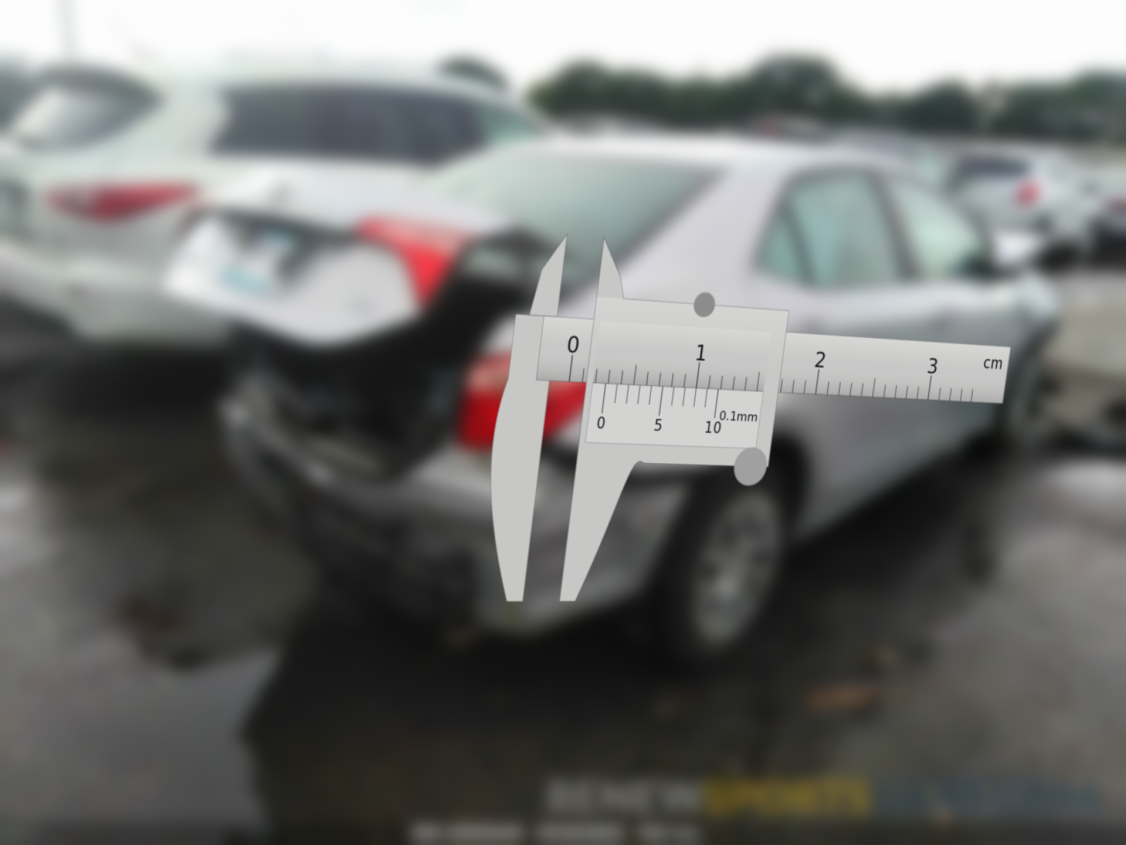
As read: 2.8
